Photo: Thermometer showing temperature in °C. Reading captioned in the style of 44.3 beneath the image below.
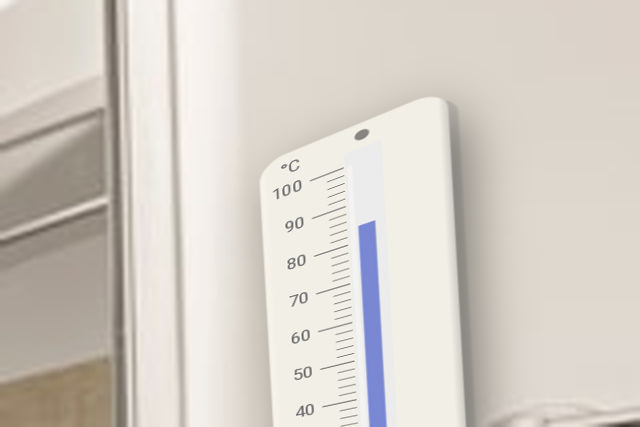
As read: 84
